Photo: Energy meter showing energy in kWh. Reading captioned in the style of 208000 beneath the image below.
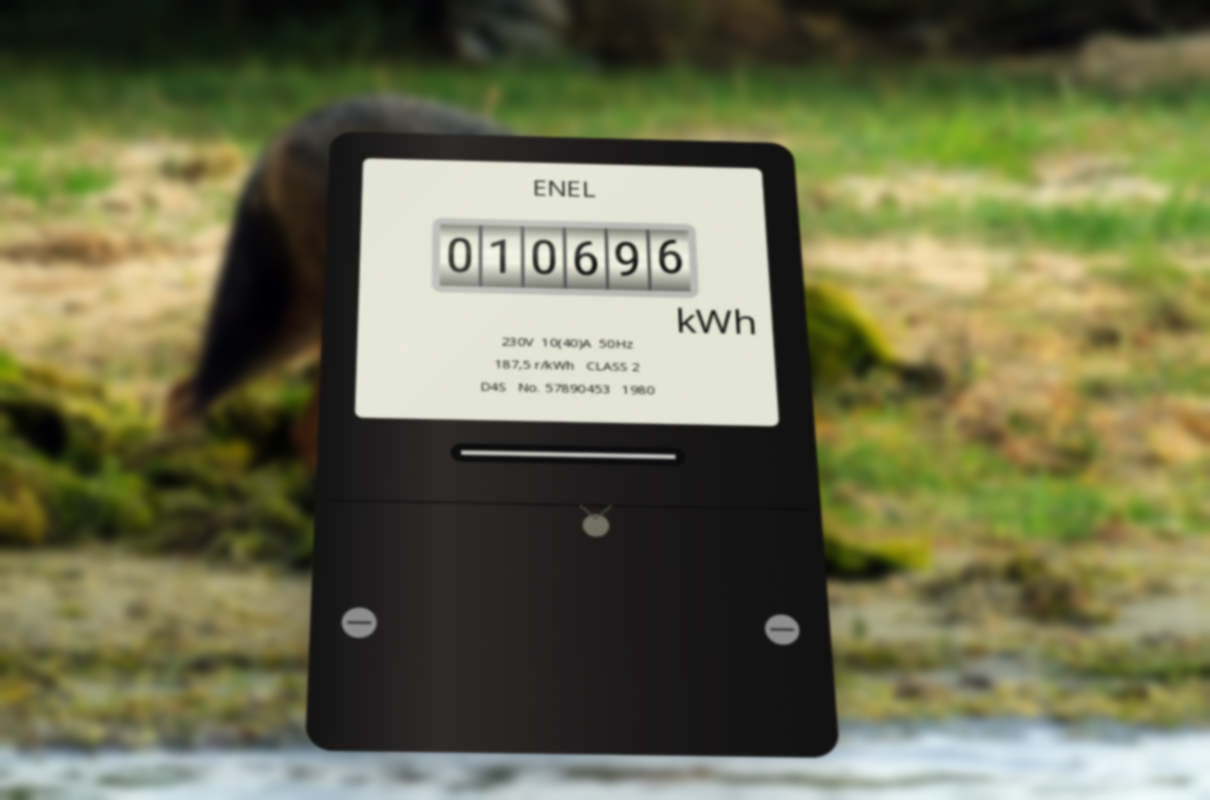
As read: 10696
